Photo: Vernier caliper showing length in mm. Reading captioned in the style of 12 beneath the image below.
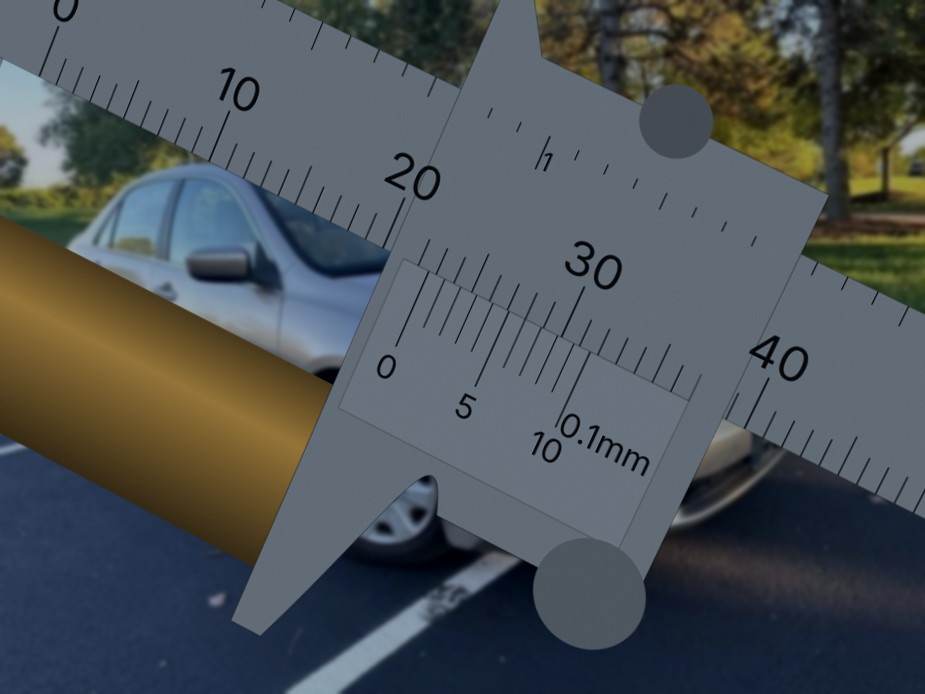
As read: 22.6
